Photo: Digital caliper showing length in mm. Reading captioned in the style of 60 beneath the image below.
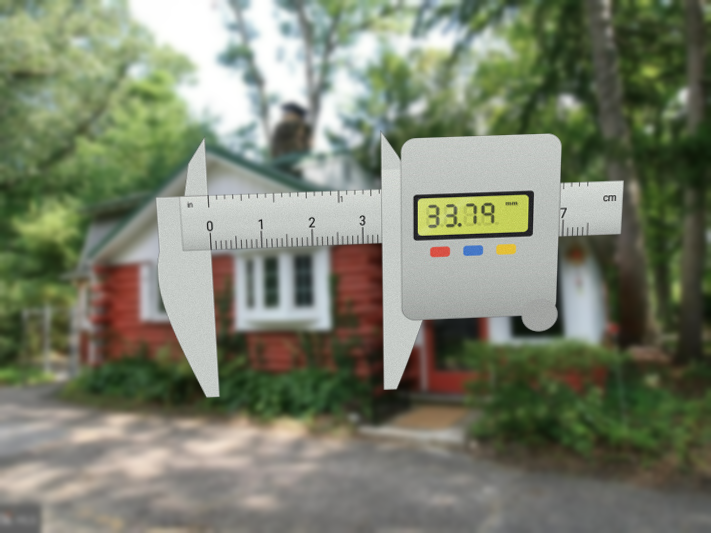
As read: 33.79
